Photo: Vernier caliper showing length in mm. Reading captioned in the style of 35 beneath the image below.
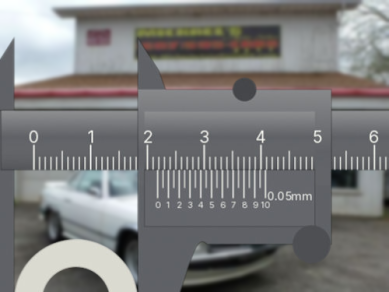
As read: 21.8
